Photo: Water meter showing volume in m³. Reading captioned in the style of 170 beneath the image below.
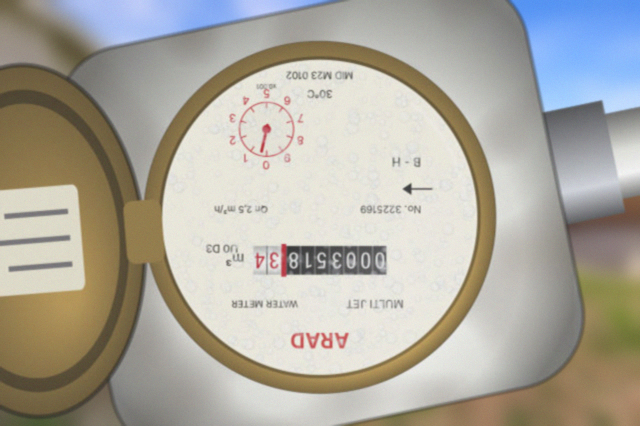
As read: 3518.340
